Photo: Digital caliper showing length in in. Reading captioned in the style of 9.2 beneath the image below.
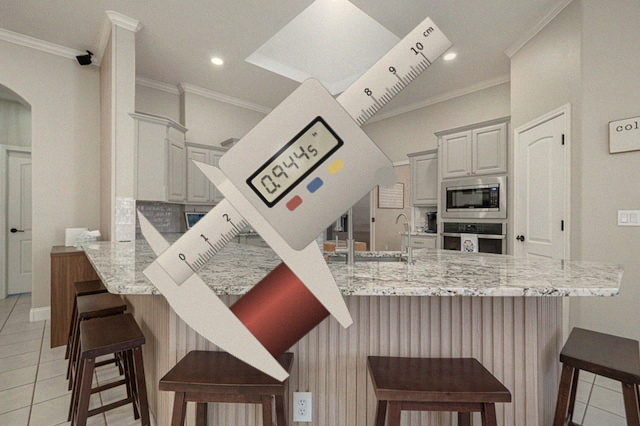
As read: 0.9445
